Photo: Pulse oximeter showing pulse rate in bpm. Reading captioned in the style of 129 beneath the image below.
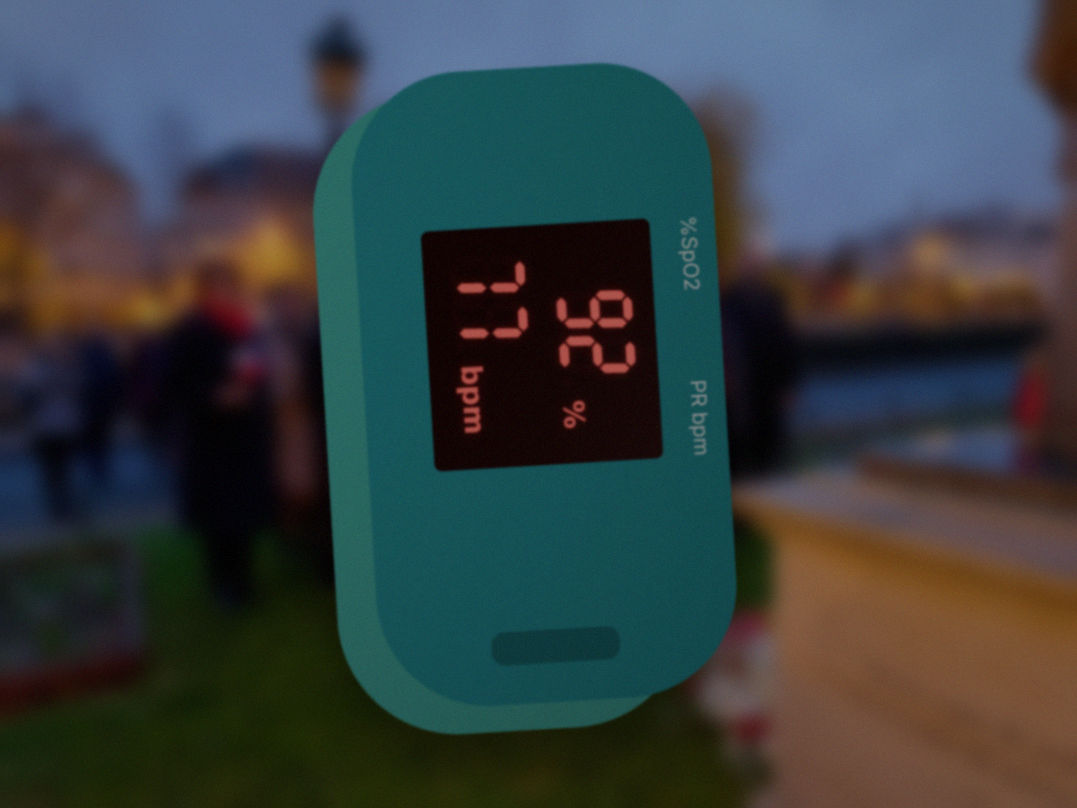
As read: 77
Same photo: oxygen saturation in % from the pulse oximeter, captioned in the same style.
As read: 92
